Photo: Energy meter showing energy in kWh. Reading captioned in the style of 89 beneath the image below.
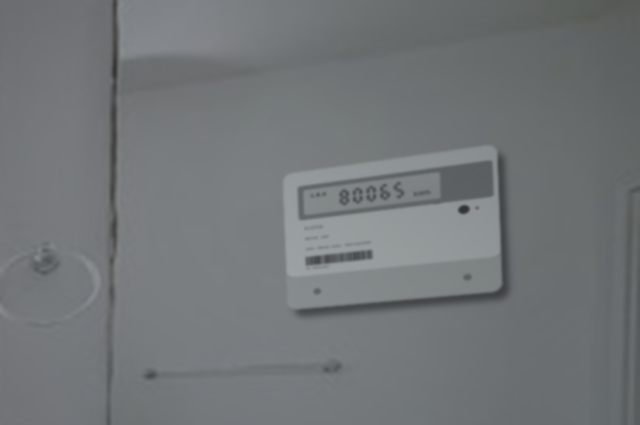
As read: 80065
